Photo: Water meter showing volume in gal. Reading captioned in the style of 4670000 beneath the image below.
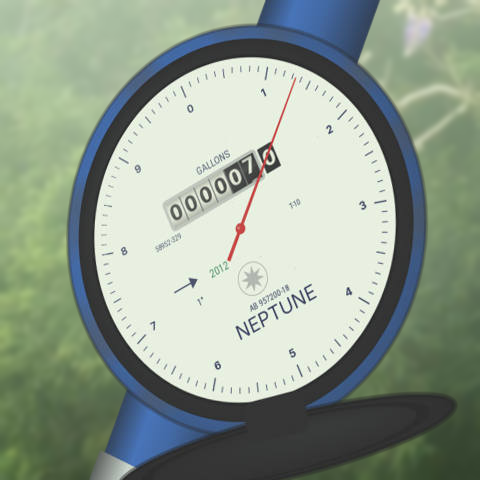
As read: 71.3
